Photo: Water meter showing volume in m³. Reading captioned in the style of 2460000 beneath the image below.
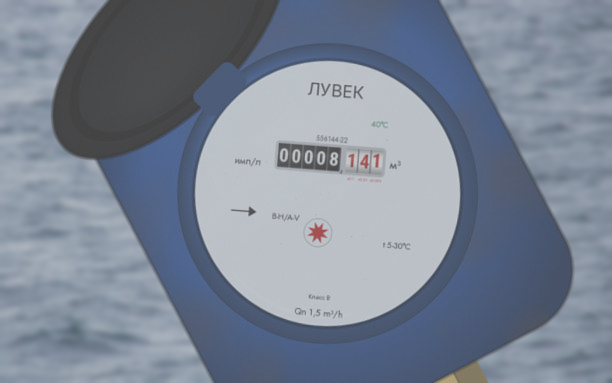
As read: 8.141
